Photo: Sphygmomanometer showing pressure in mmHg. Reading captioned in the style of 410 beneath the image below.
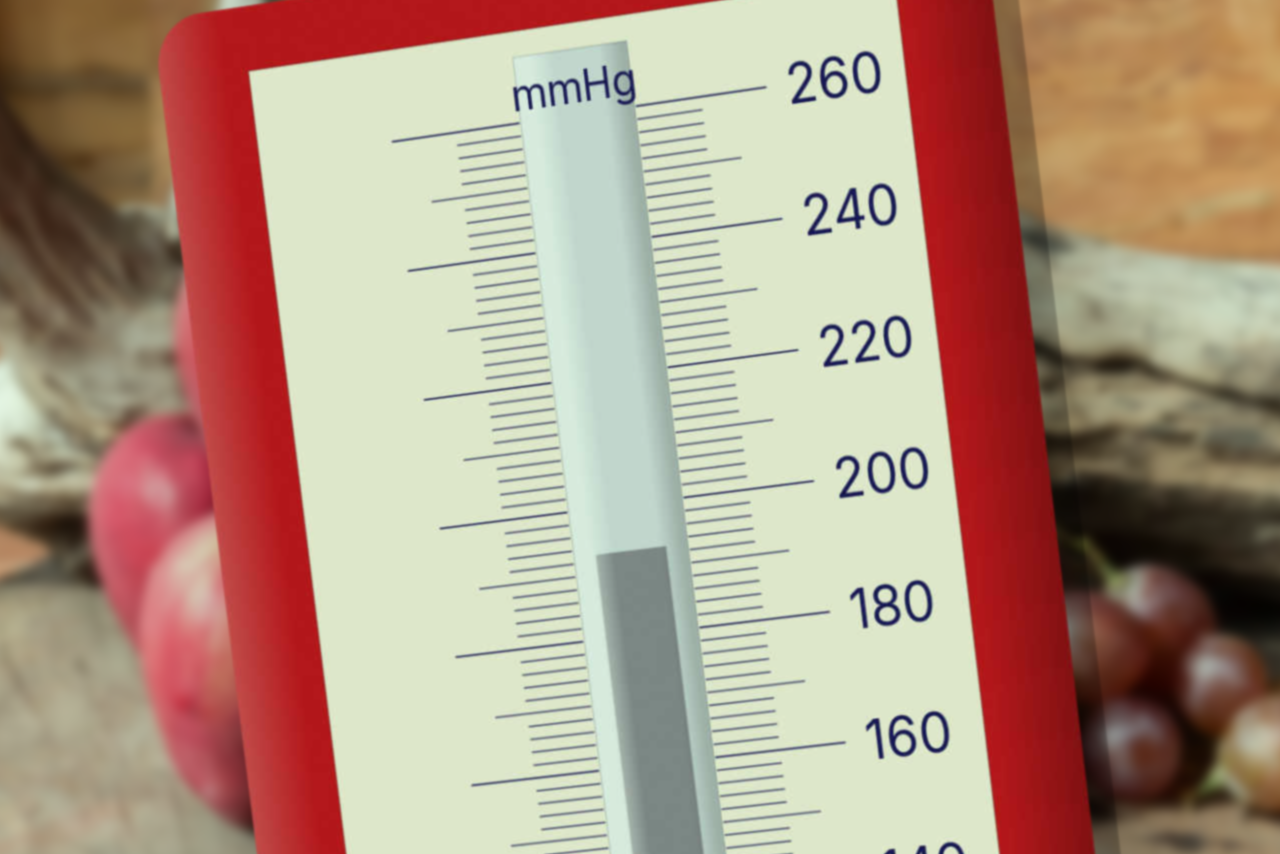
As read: 193
